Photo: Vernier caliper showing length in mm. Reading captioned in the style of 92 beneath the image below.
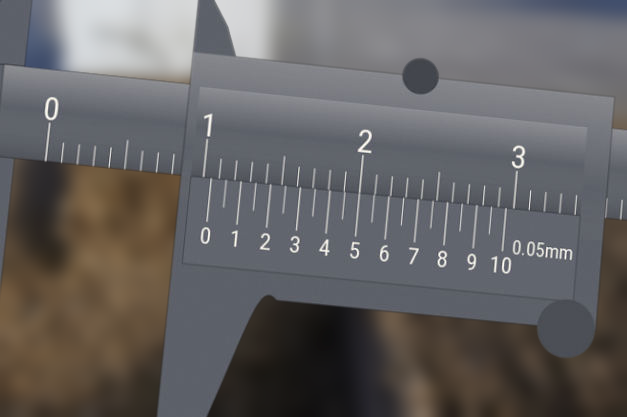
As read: 10.5
